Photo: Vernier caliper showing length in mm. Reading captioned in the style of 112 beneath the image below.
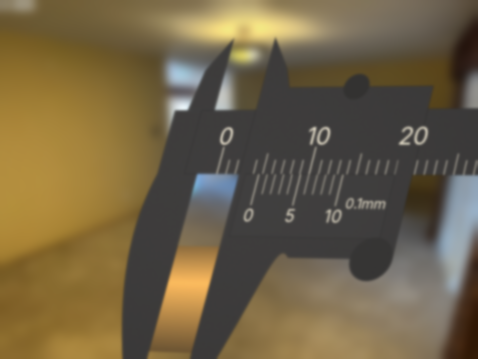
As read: 4.6
